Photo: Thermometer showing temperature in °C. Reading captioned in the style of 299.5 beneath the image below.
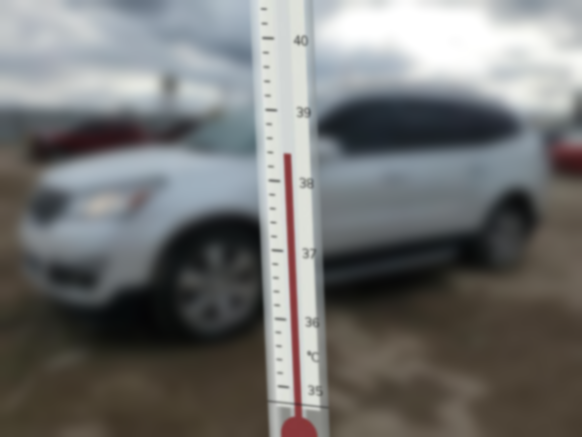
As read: 38.4
